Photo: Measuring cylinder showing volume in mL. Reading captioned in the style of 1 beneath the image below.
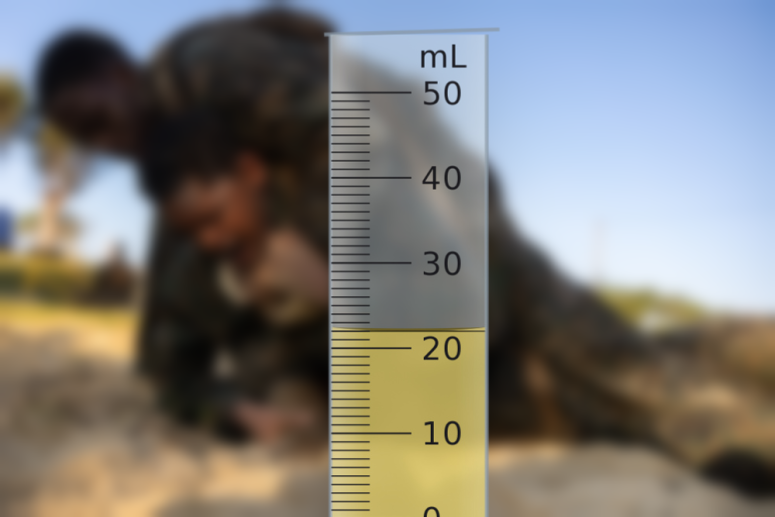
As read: 22
